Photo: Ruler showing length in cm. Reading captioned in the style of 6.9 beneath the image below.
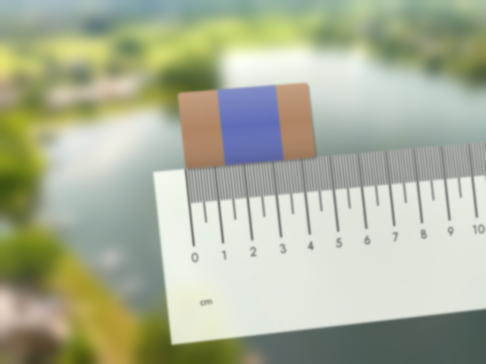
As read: 4.5
